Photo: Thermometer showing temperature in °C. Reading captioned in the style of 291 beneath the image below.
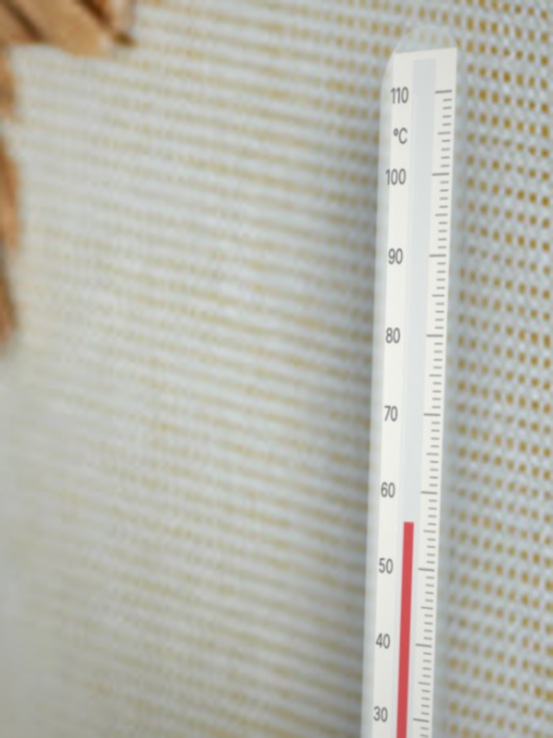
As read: 56
